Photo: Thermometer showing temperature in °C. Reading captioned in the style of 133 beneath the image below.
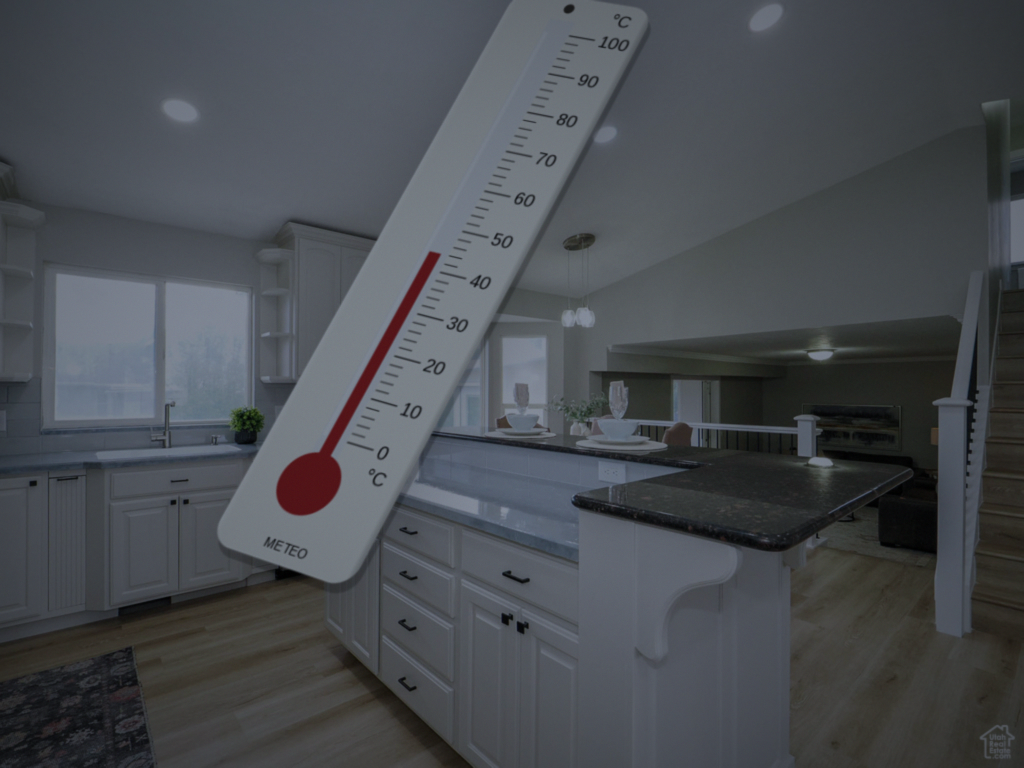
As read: 44
